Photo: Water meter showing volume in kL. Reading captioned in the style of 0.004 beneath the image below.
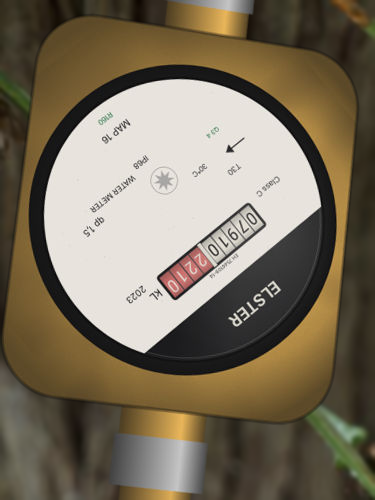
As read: 7910.2210
